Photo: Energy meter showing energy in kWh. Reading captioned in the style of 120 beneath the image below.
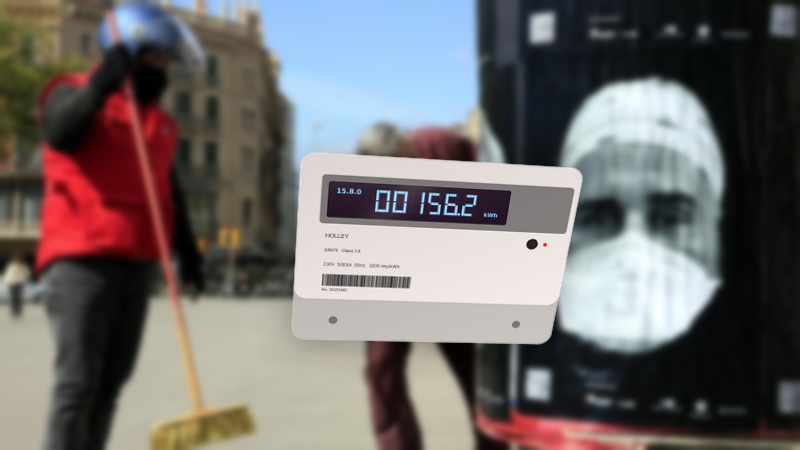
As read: 156.2
